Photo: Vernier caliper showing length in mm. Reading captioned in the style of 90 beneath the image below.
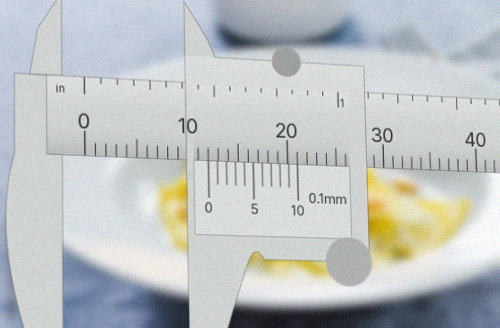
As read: 12.0
